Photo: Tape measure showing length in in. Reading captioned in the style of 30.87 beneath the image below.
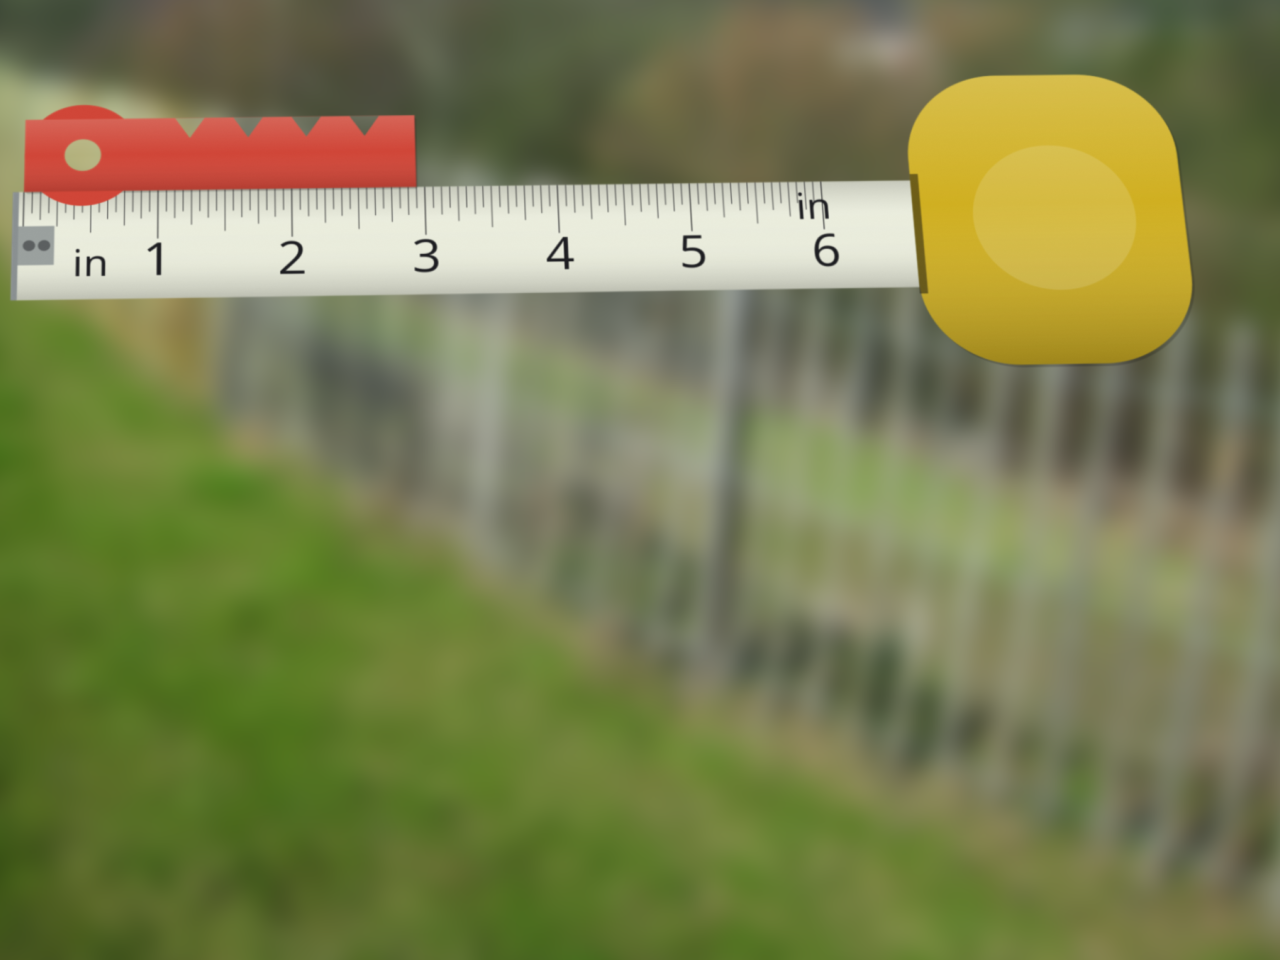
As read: 2.9375
